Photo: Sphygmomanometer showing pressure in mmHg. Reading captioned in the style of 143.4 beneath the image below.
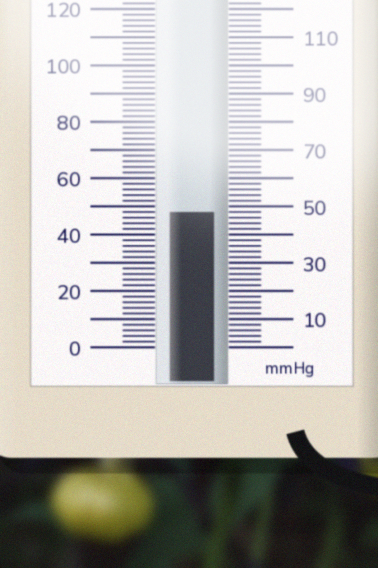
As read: 48
